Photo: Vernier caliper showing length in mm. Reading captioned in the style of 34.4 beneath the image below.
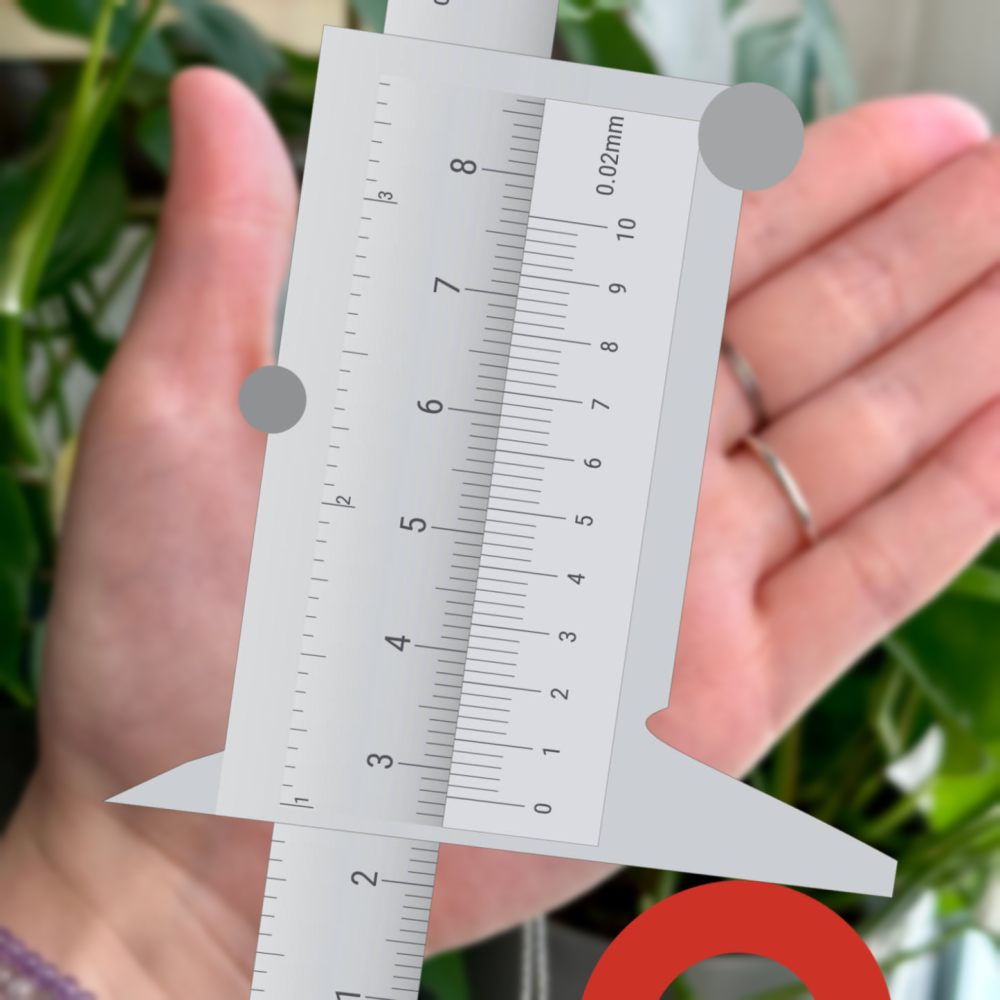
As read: 27.7
